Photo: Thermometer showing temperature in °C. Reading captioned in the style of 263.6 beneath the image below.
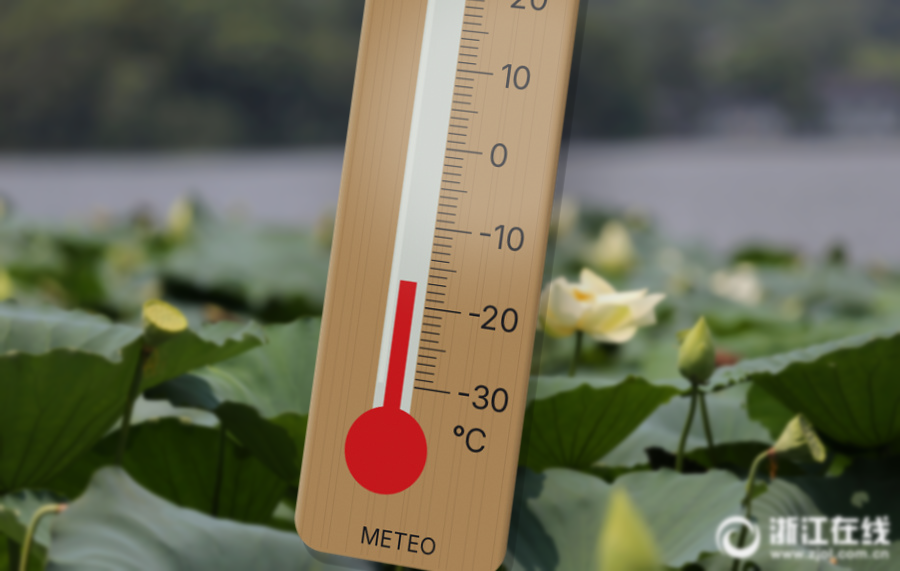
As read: -17
